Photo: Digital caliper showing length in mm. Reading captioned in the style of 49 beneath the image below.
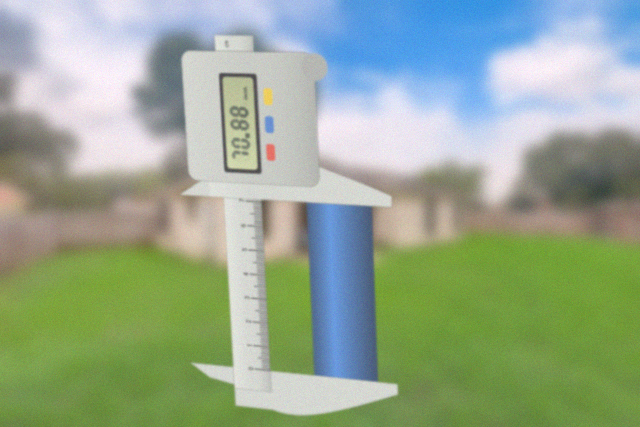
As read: 70.88
